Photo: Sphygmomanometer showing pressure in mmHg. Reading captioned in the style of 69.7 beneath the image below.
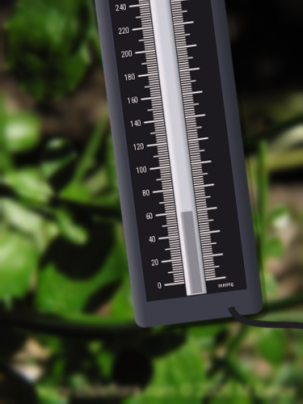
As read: 60
